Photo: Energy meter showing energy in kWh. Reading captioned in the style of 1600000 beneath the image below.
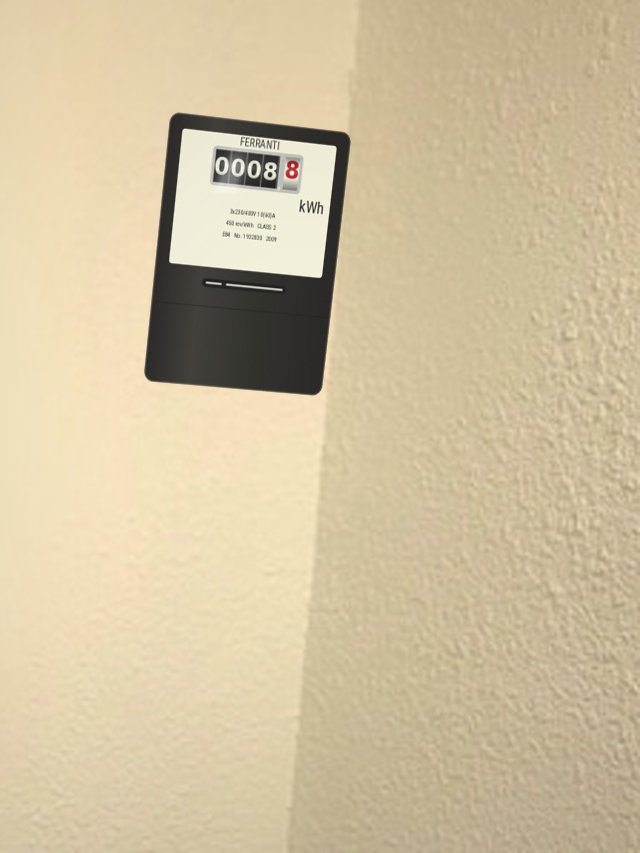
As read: 8.8
